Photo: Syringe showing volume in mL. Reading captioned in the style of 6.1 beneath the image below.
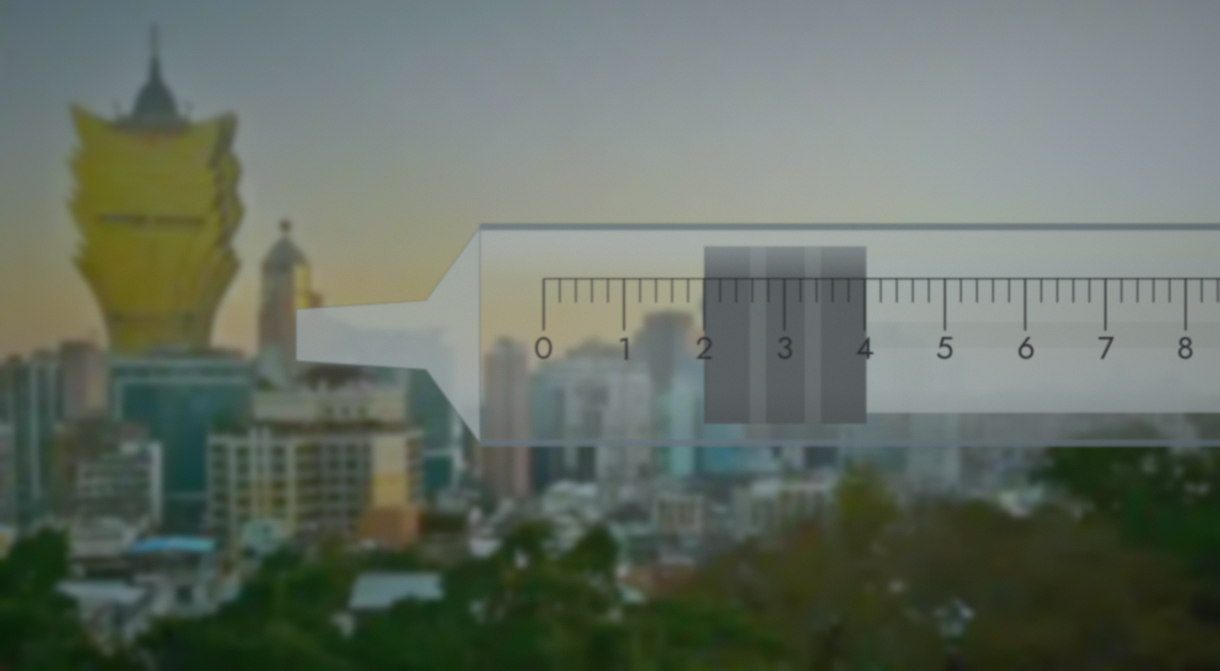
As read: 2
